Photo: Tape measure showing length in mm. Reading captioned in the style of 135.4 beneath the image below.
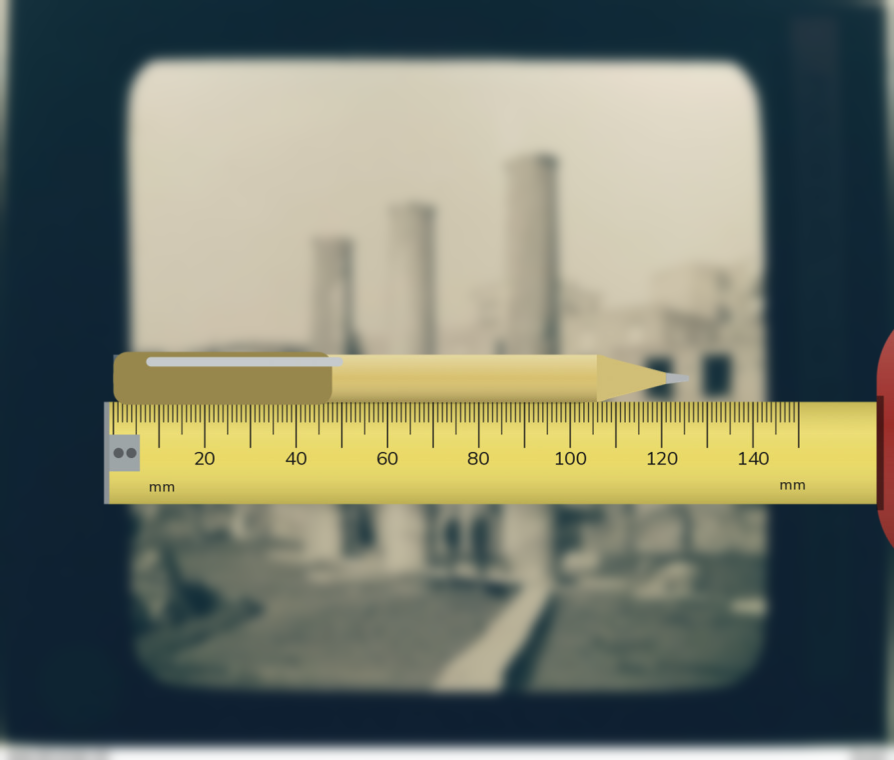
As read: 126
